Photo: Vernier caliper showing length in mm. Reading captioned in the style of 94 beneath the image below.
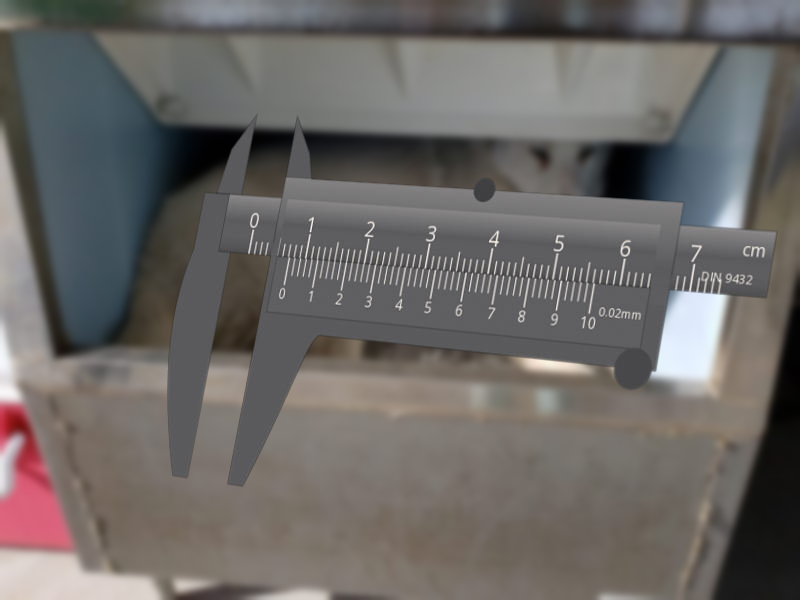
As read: 7.2
